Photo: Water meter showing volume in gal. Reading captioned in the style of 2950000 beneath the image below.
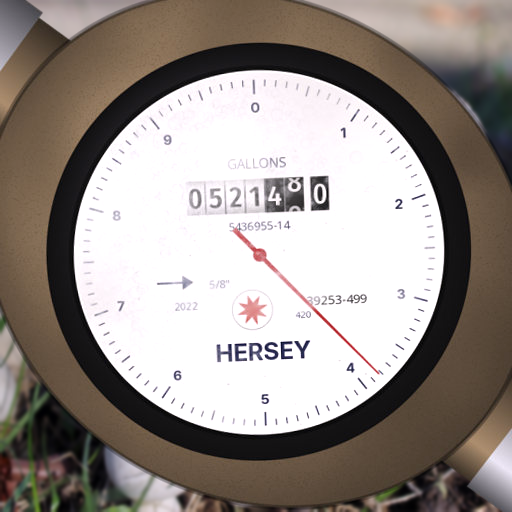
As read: 521483.8
